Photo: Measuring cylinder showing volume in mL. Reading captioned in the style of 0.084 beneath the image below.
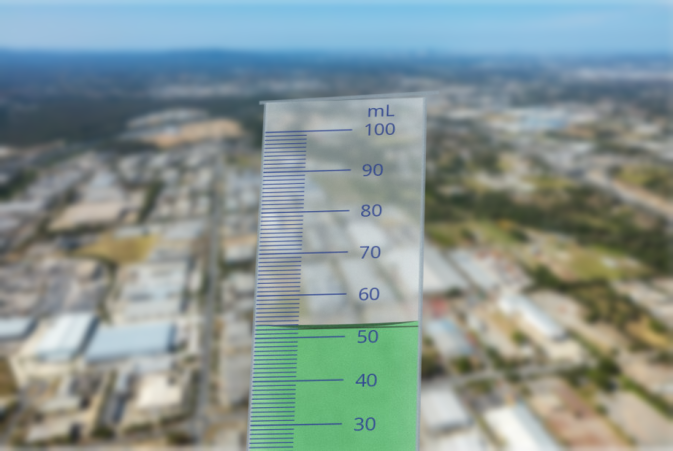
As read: 52
